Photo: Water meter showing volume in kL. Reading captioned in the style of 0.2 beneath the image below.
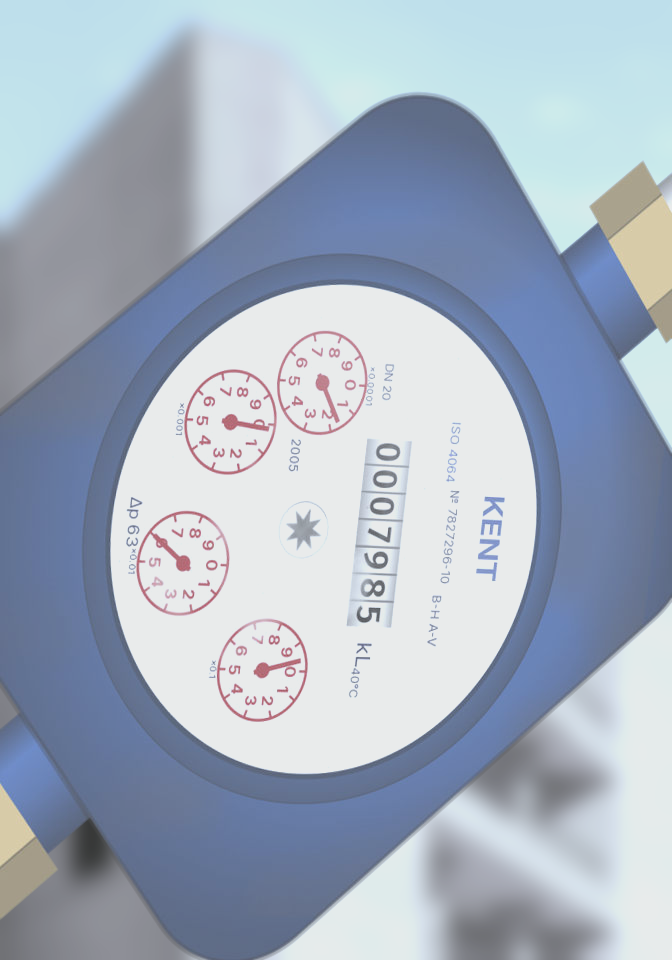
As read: 7984.9601
